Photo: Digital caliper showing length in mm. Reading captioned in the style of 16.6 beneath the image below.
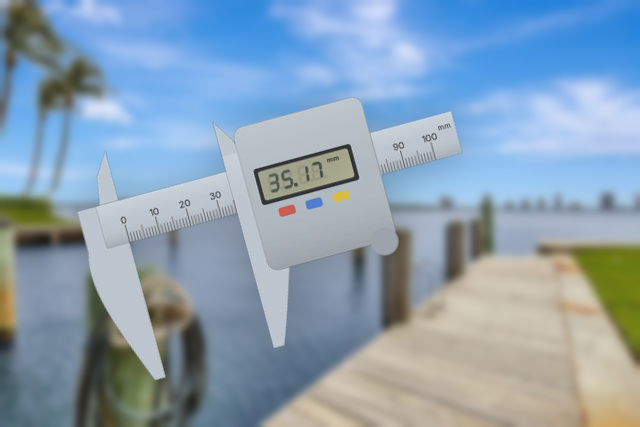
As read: 35.17
